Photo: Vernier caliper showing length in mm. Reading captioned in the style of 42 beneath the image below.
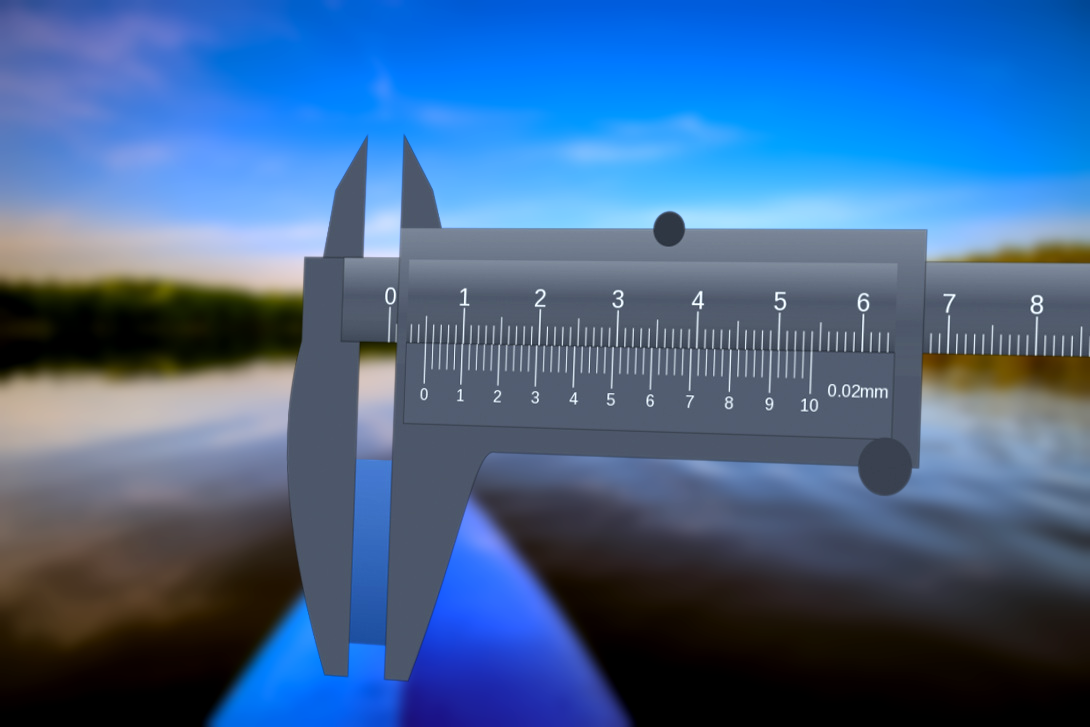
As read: 5.0
